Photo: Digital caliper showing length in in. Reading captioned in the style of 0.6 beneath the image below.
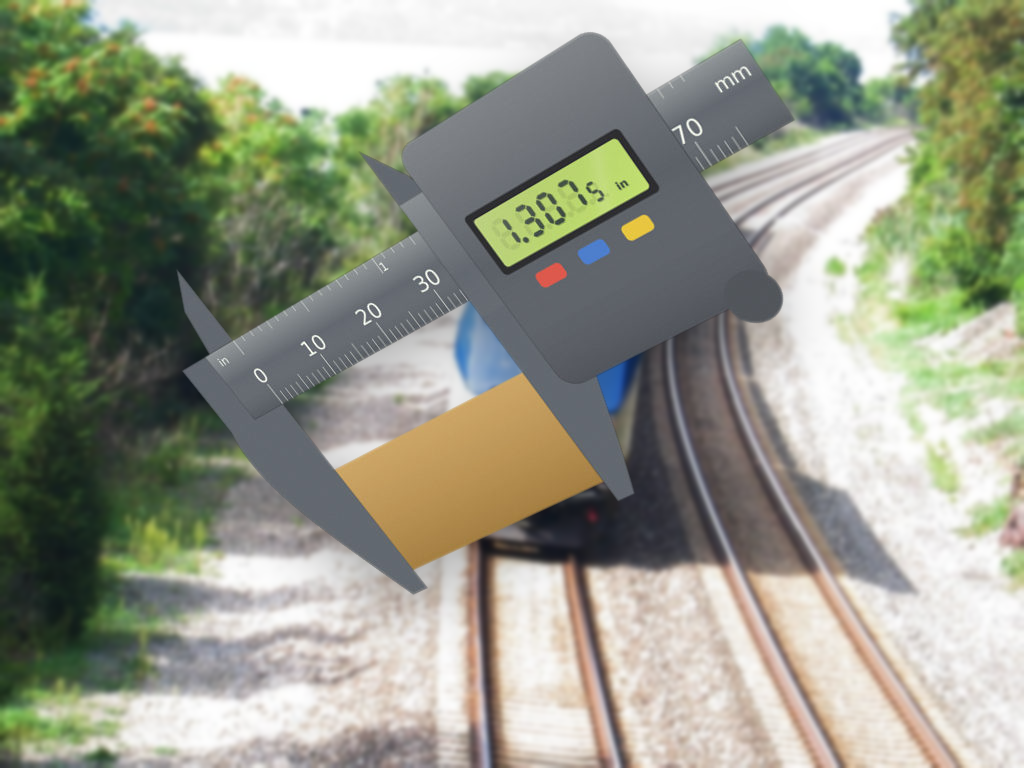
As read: 1.3075
